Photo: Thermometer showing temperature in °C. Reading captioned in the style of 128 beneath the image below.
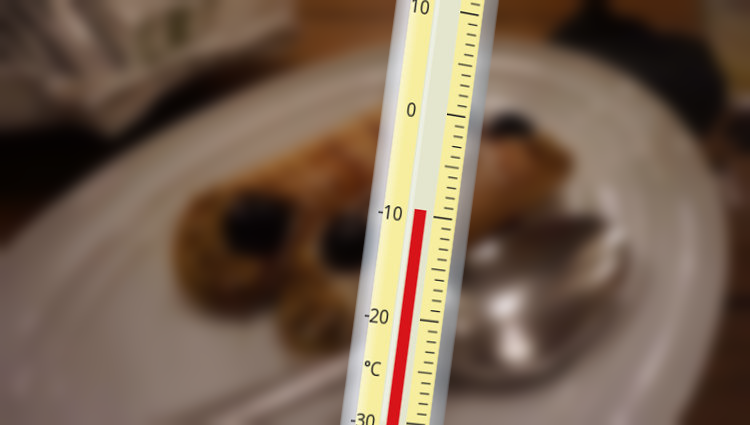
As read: -9.5
